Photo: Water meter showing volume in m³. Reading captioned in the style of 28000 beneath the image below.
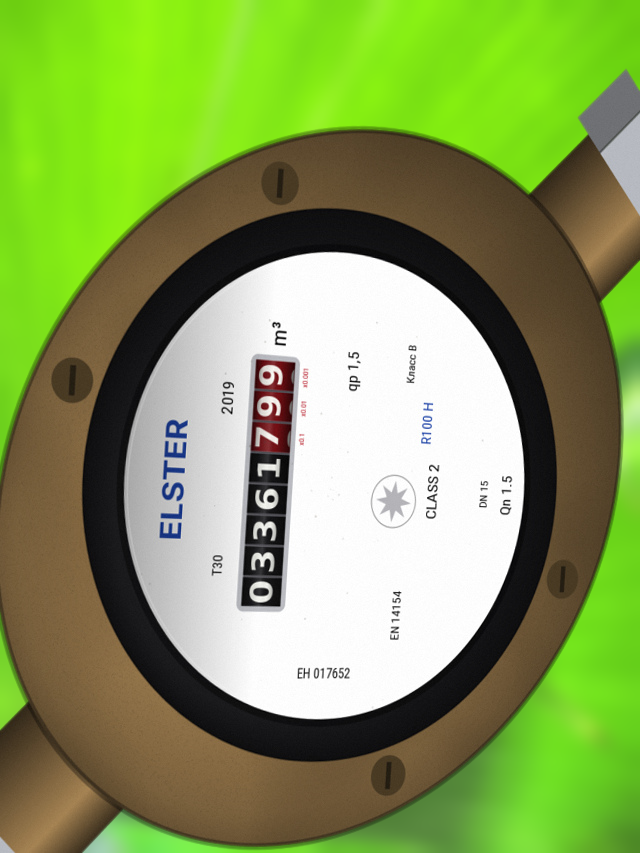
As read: 3361.799
